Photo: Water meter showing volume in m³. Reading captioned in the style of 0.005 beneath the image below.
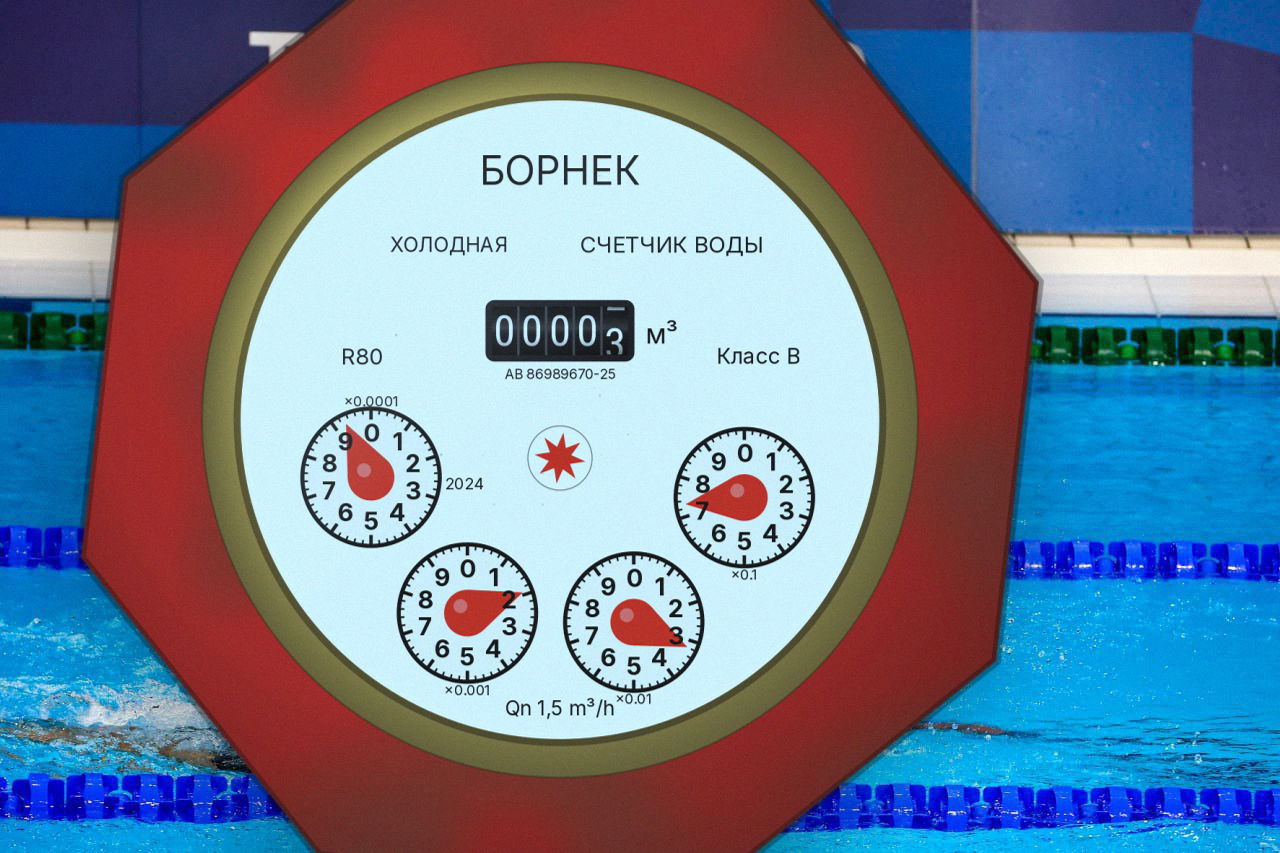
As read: 2.7319
